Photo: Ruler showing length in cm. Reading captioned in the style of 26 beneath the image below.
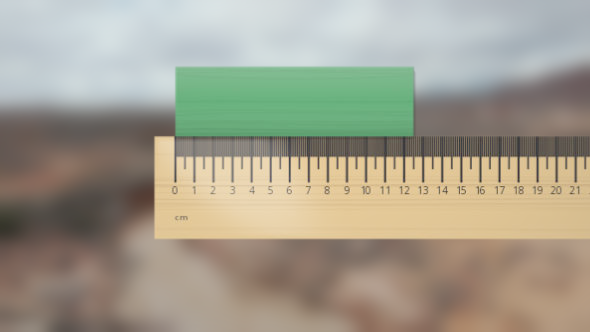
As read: 12.5
